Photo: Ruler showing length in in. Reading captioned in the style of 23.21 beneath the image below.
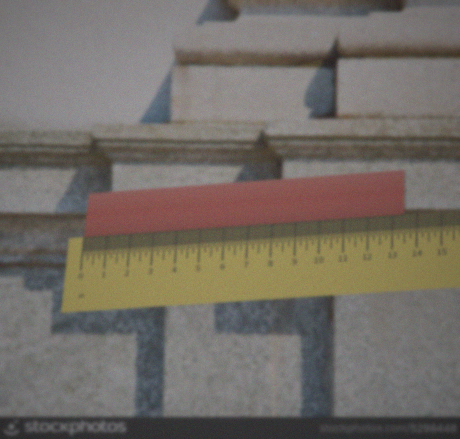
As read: 13.5
